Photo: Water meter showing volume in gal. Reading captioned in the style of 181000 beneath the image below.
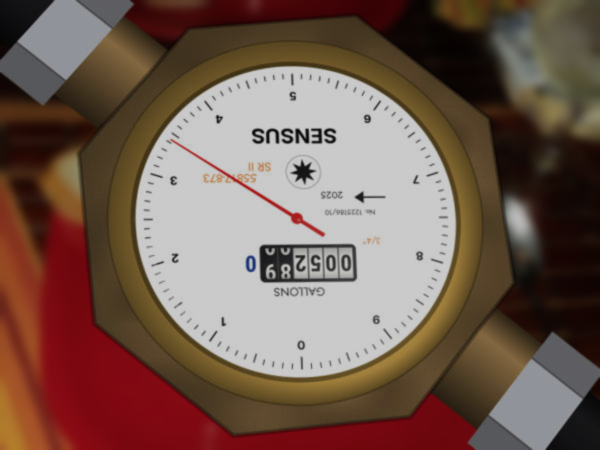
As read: 52893.4
